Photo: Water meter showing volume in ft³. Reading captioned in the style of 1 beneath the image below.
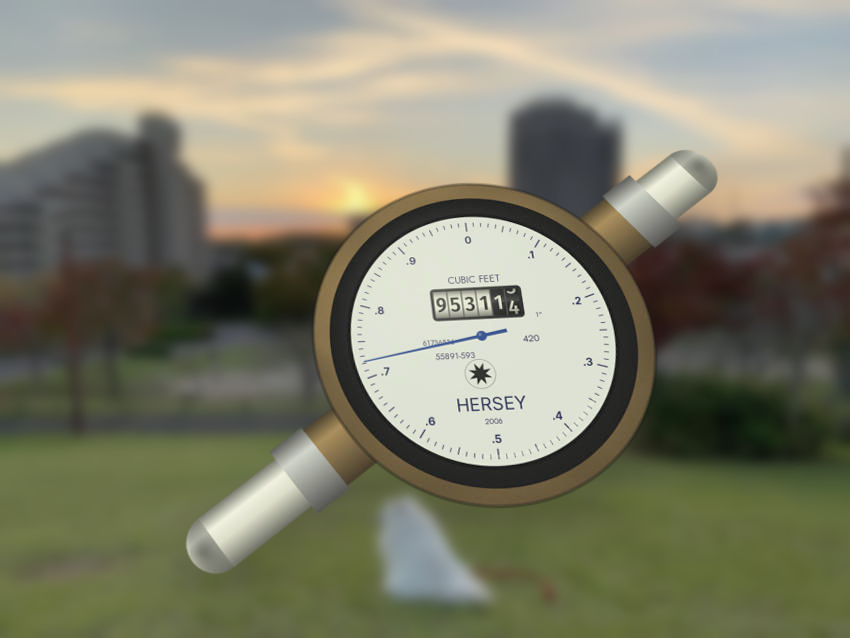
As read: 953113.72
